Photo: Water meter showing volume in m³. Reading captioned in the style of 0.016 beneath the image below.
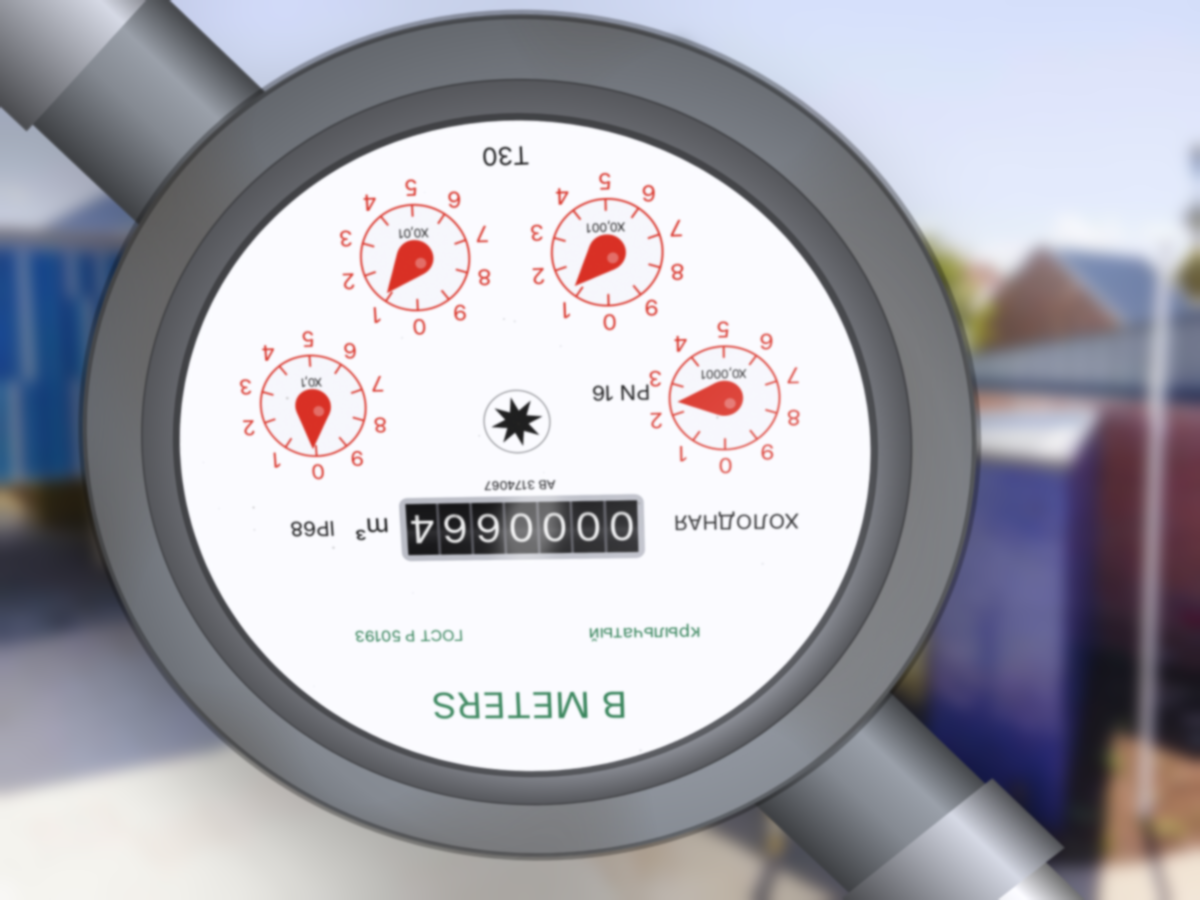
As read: 664.0112
